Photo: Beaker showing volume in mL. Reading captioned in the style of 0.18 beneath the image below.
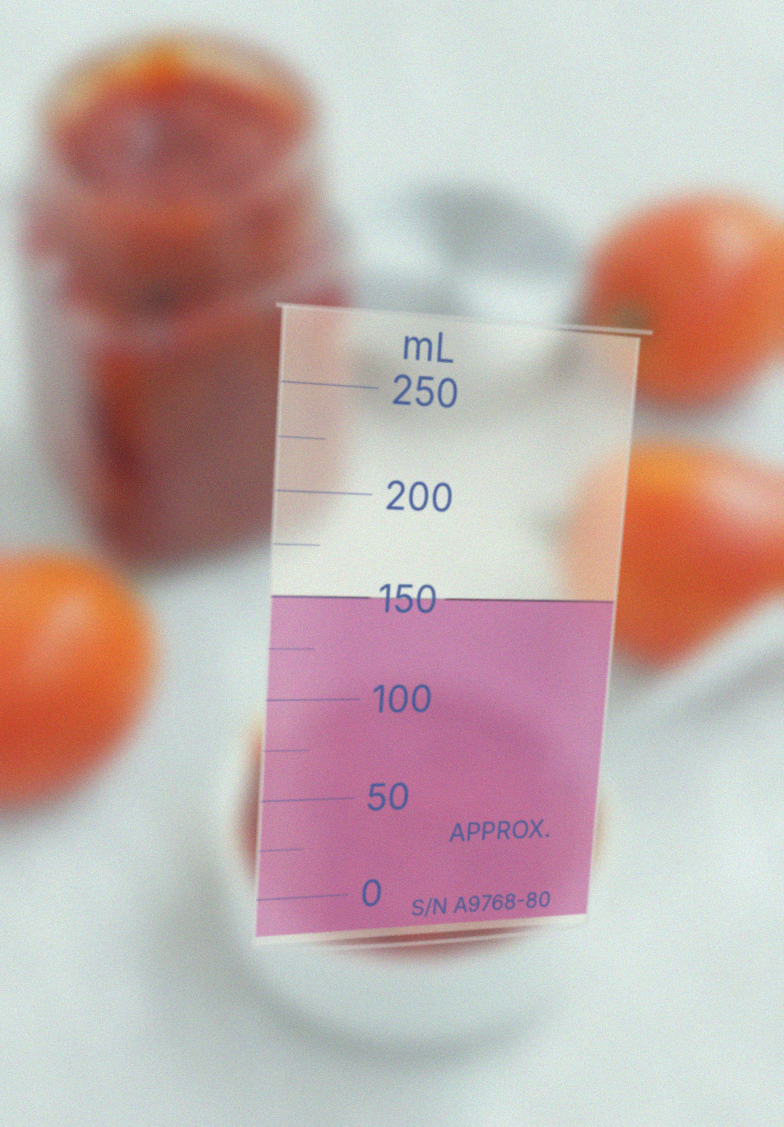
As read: 150
